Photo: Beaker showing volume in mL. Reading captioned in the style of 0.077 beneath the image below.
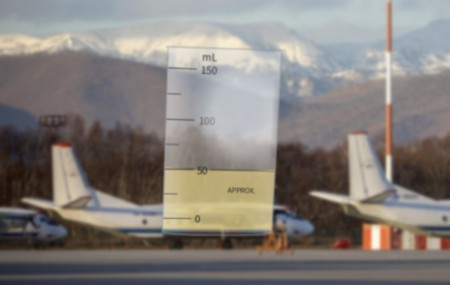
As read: 50
